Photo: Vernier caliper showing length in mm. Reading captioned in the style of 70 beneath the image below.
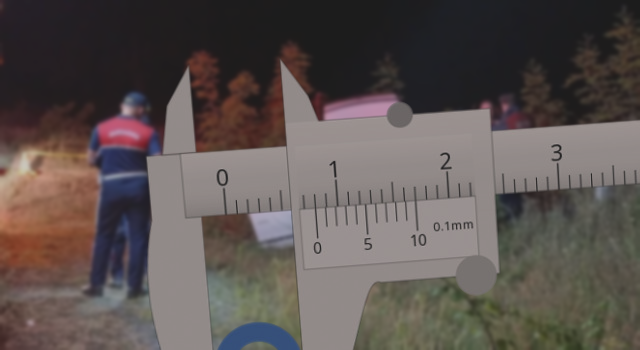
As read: 8.0
